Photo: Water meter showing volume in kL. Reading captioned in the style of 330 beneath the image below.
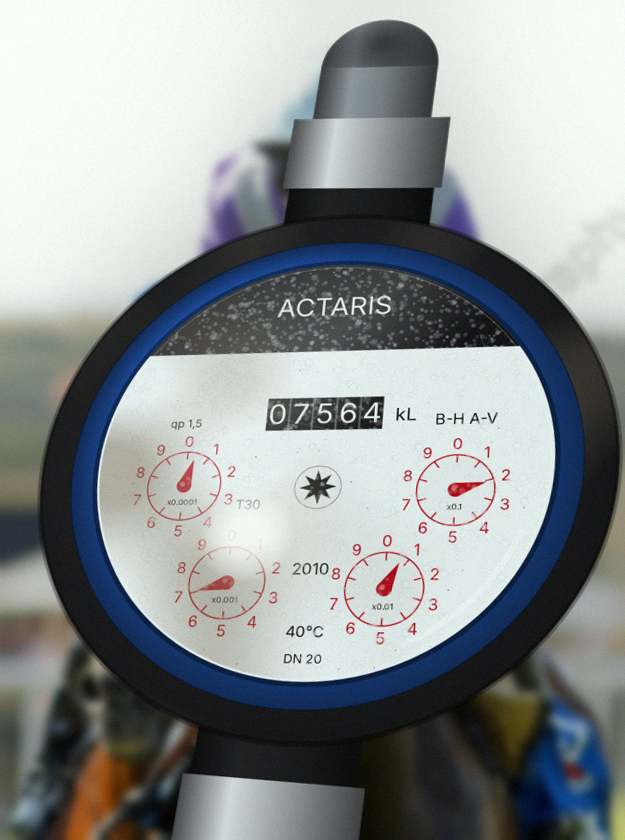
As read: 7564.2070
